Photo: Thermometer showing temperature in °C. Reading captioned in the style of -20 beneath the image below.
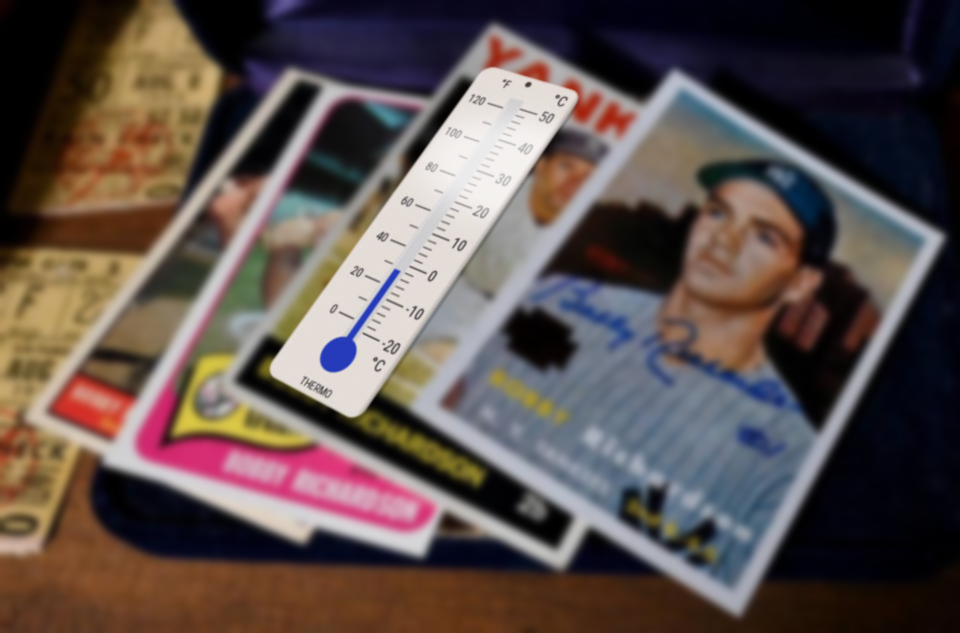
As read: -2
